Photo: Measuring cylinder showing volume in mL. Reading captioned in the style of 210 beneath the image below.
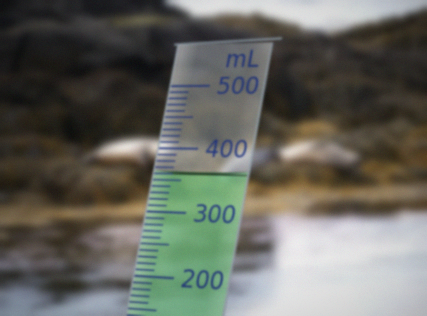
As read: 360
